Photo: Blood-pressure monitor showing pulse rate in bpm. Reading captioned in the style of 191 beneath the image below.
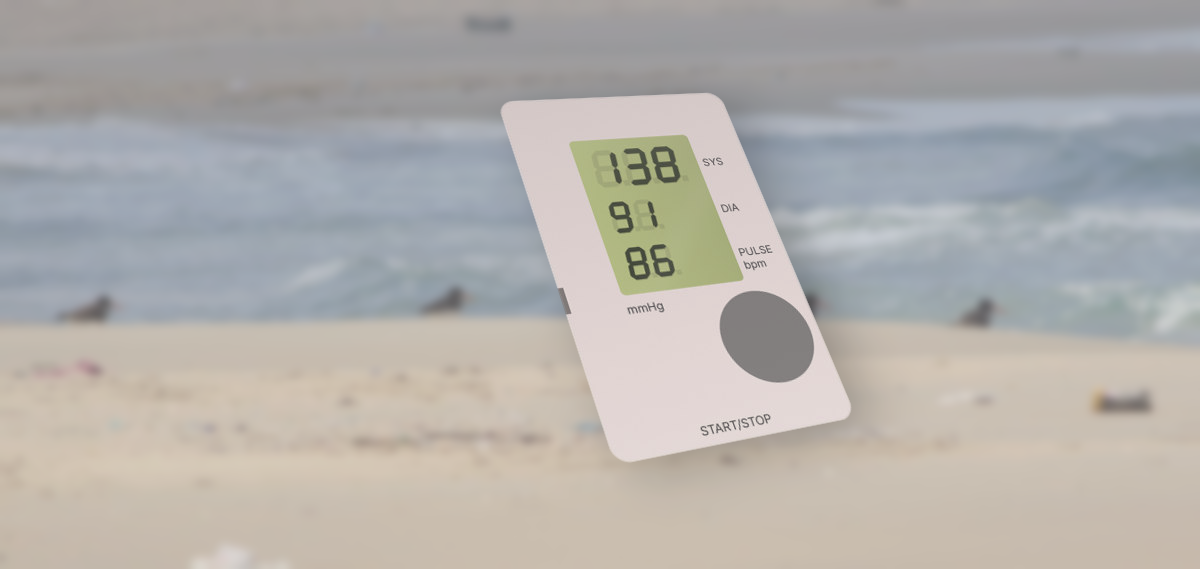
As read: 86
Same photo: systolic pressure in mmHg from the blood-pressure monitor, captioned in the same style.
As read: 138
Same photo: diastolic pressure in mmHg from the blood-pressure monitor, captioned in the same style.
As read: 91
